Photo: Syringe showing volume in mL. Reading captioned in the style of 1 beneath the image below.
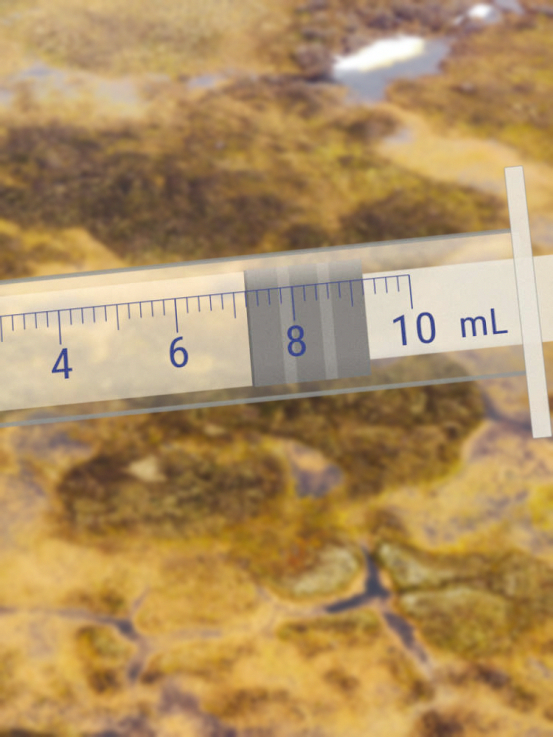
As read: 7.2
